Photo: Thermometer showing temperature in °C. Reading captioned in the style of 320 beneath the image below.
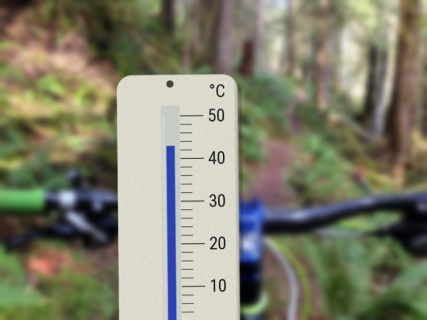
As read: 43
